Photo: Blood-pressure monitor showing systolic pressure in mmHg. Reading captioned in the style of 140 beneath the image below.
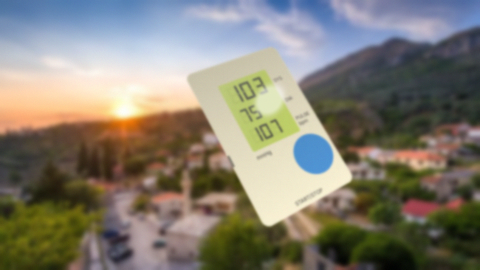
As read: 103
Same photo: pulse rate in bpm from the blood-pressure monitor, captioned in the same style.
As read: 107
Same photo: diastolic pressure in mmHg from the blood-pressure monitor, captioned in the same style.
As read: 75
